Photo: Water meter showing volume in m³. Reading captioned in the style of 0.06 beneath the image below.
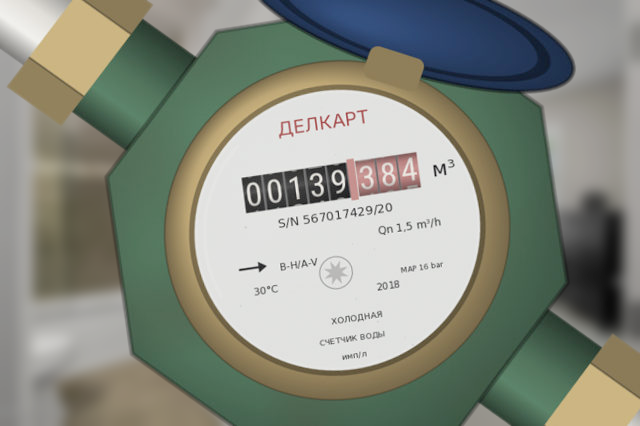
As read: 139.384
